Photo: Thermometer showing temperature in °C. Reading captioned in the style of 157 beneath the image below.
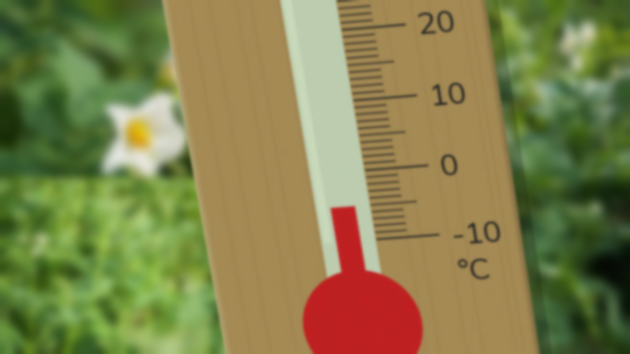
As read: -5
